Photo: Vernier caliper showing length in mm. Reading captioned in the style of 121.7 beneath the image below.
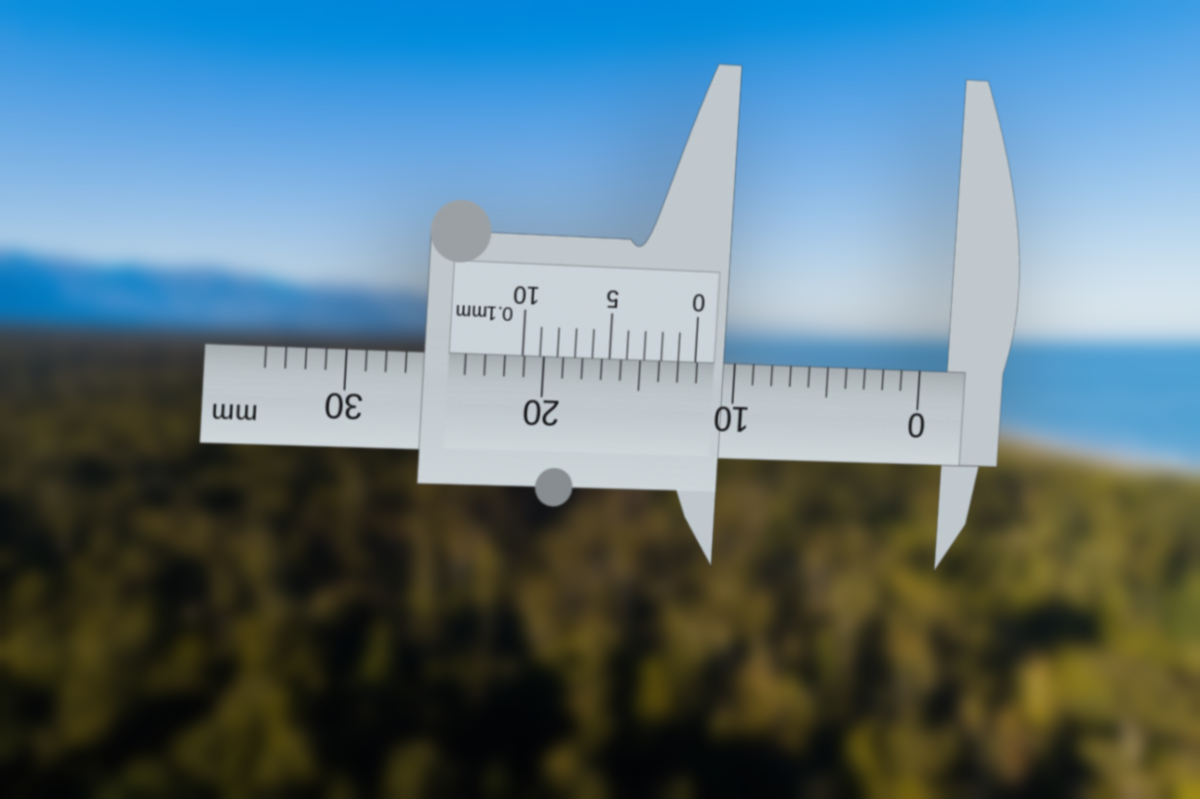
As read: 12.1
